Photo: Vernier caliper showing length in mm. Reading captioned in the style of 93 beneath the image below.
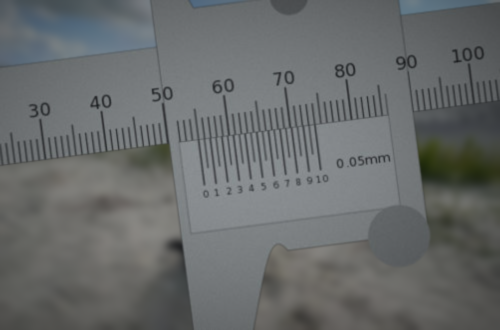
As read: 55.0
